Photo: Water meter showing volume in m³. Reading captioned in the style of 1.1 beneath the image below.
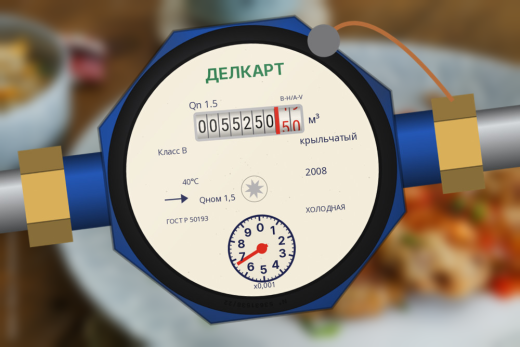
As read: 55250.496
